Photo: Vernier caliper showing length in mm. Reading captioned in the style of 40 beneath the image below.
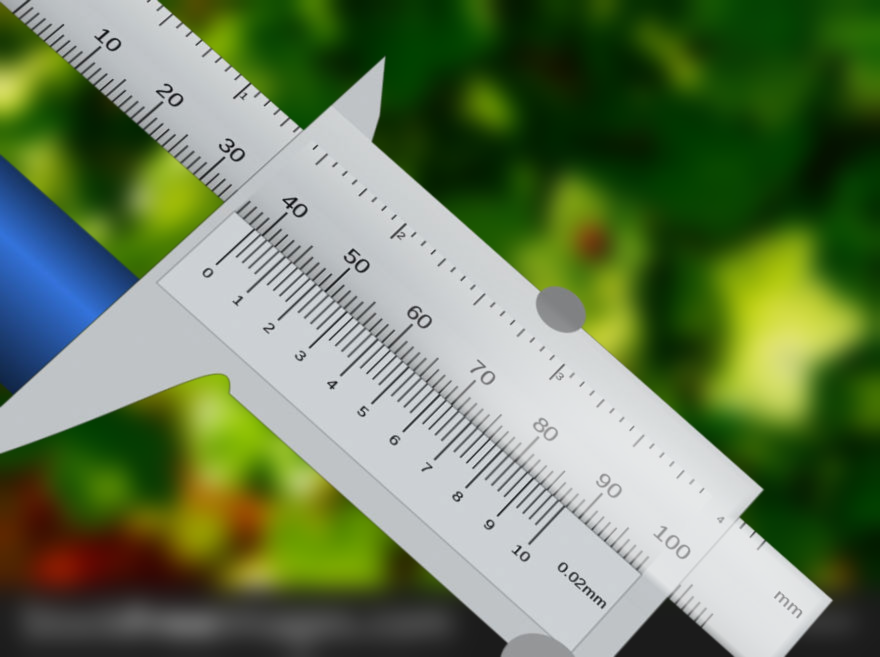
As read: 38.8
